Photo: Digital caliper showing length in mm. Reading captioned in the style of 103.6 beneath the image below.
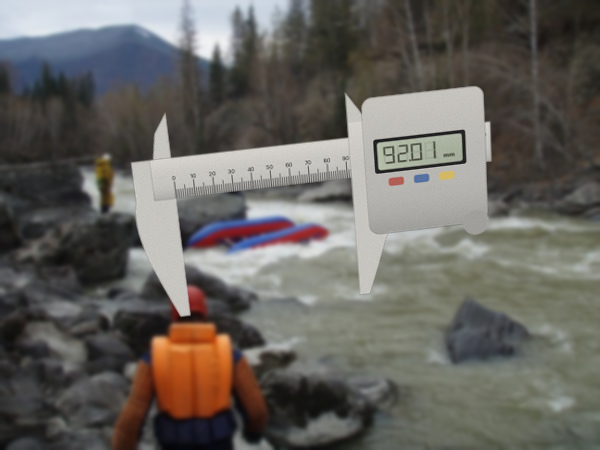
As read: 92.01
